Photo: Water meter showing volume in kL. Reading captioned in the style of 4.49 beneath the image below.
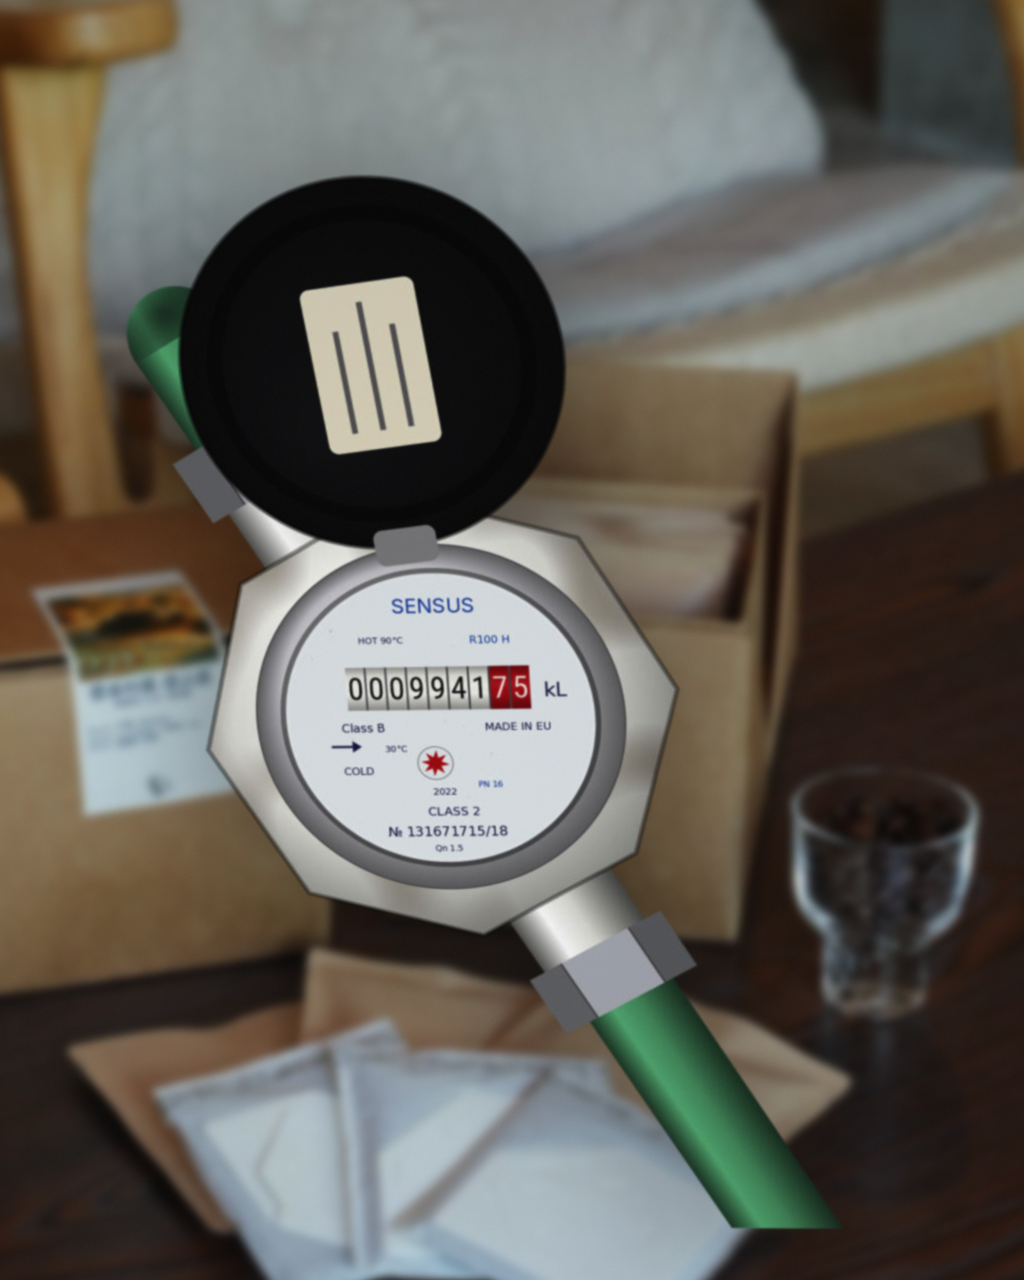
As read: 9941.75
